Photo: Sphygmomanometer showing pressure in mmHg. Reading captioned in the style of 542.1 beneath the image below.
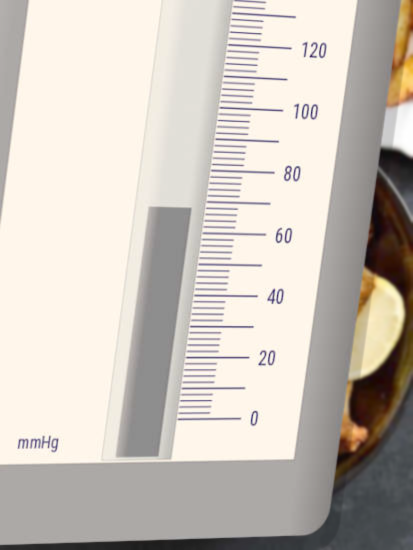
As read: 68
